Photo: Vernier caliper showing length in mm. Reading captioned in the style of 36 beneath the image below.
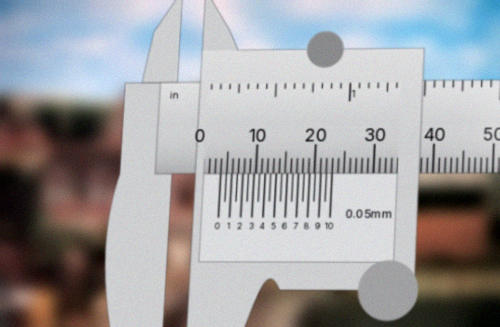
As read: 4.0
